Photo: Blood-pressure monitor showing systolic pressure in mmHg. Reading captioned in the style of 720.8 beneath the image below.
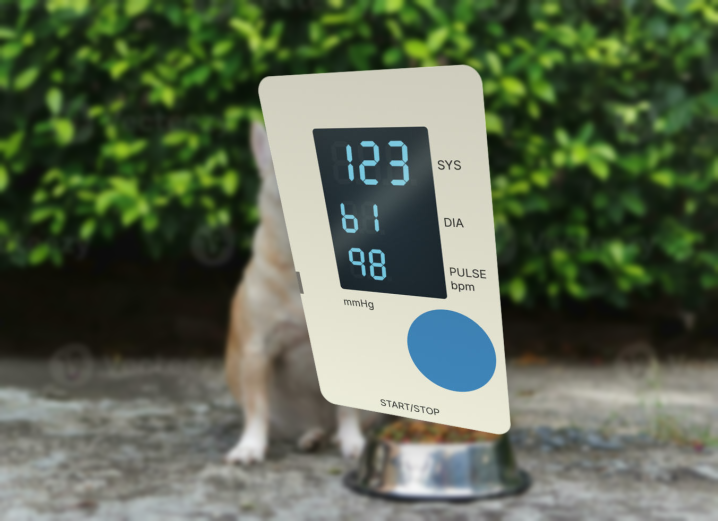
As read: 123
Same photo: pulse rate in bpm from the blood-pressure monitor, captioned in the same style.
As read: 98
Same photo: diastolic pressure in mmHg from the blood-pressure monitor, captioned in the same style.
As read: 61
